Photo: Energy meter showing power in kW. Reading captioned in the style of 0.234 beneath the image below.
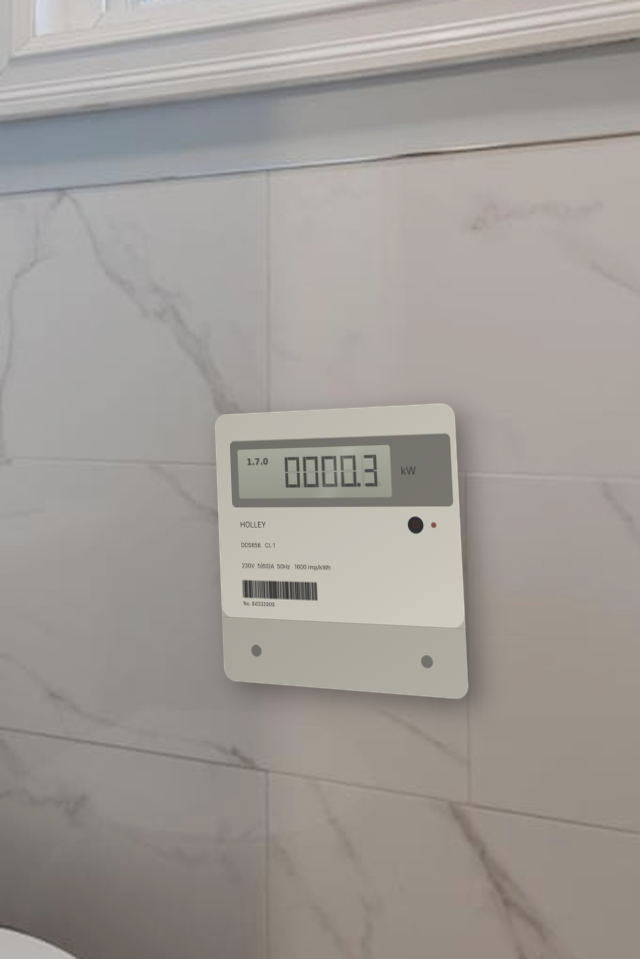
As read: 0.3
